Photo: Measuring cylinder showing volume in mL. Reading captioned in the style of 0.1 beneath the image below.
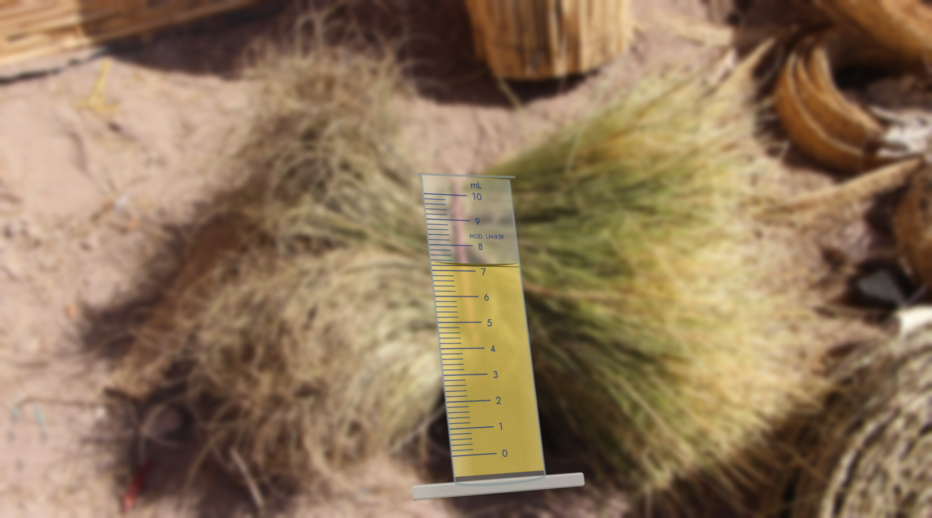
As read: 7.2
